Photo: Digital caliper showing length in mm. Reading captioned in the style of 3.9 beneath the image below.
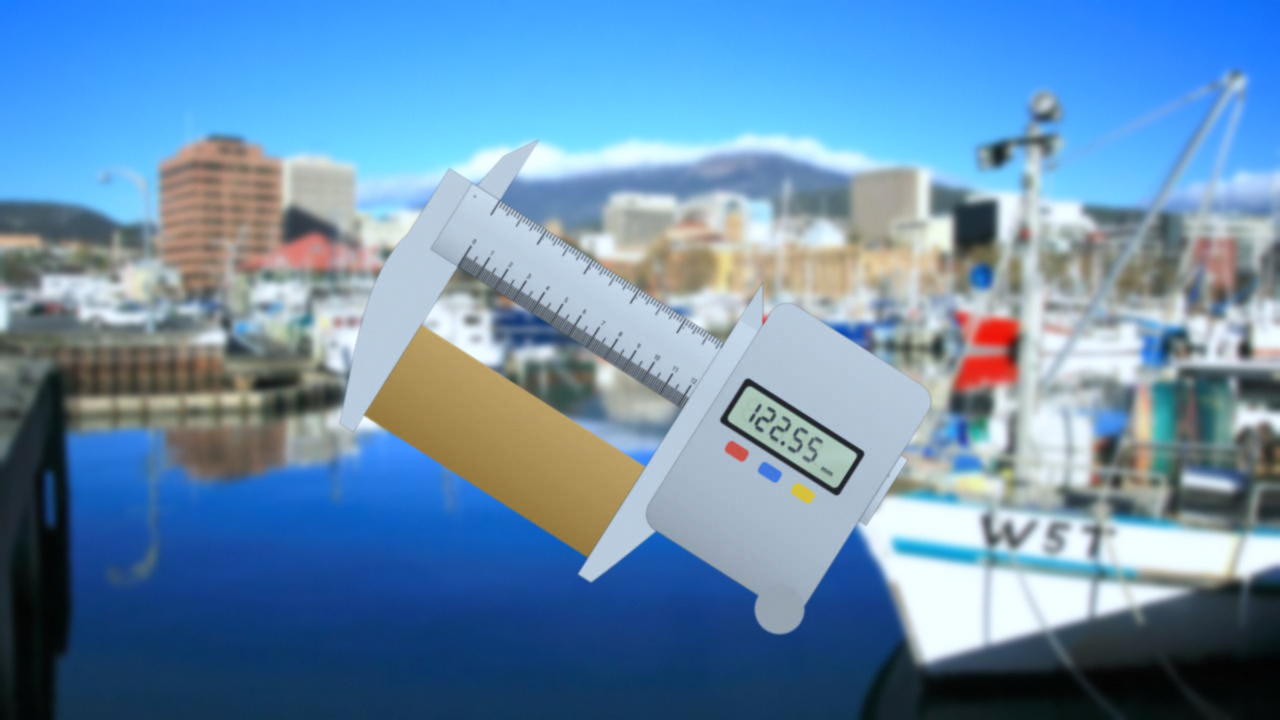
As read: 122.55
